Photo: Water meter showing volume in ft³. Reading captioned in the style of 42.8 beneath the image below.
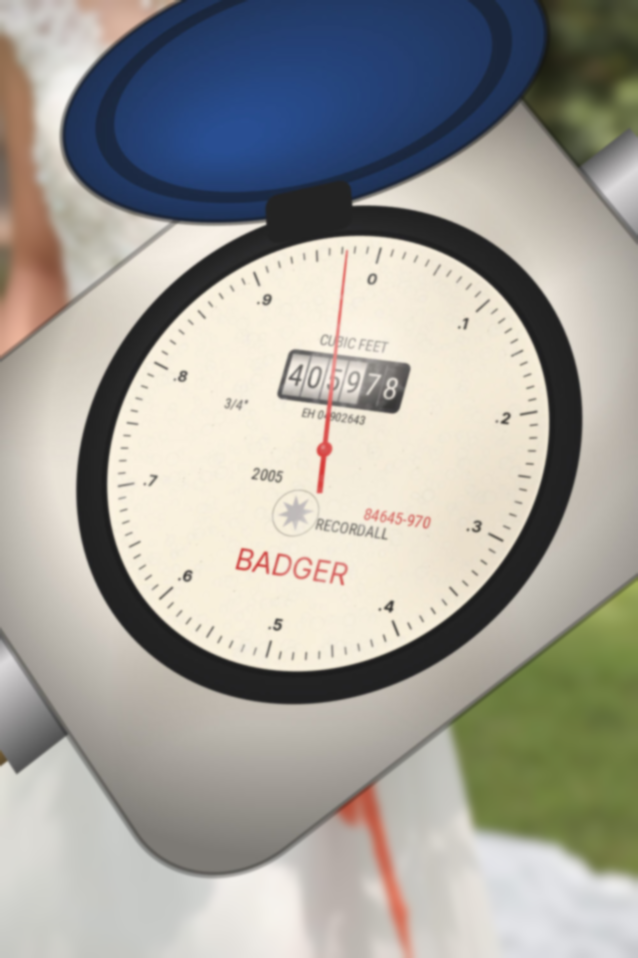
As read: 405977.97
